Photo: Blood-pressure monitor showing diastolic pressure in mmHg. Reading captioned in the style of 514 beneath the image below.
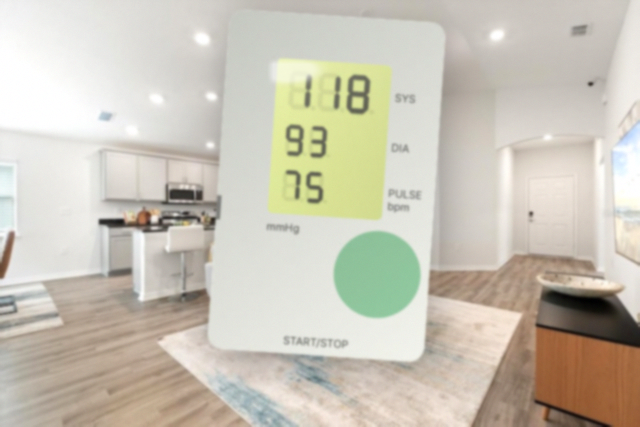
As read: 93
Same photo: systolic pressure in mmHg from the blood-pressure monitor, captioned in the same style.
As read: 118
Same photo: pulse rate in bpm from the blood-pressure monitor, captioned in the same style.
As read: 75
